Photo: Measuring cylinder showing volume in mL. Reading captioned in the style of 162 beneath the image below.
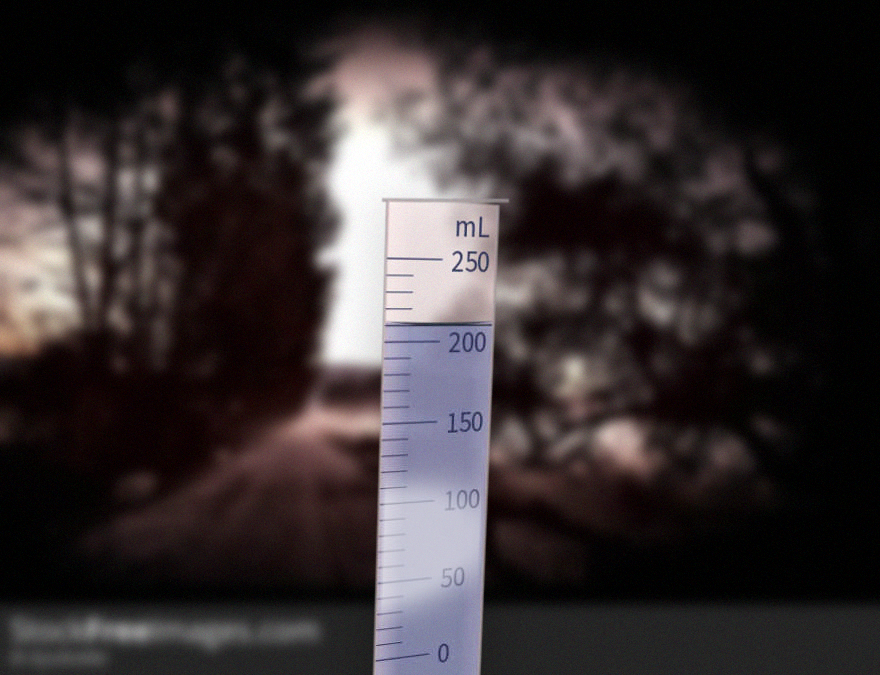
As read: 210
